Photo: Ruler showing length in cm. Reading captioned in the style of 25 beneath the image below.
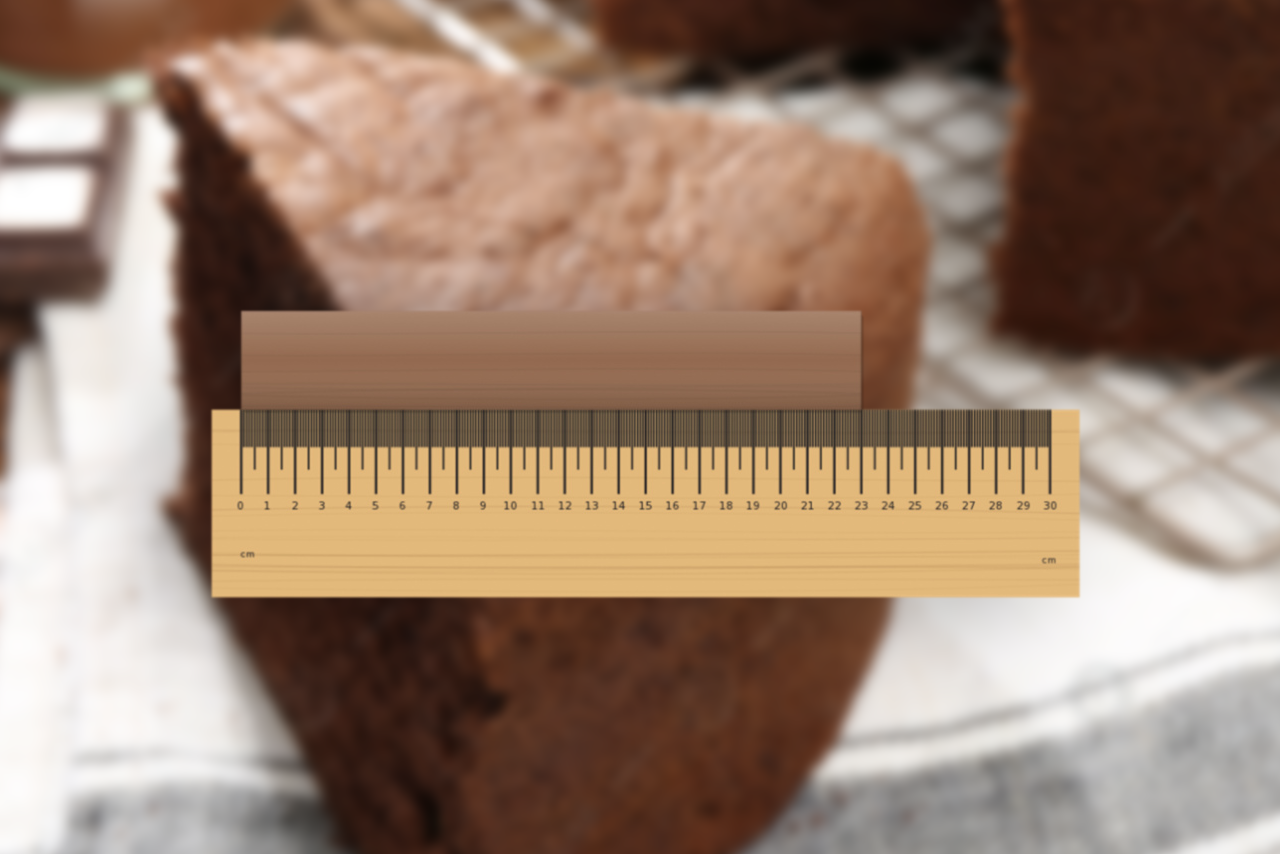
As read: 23
